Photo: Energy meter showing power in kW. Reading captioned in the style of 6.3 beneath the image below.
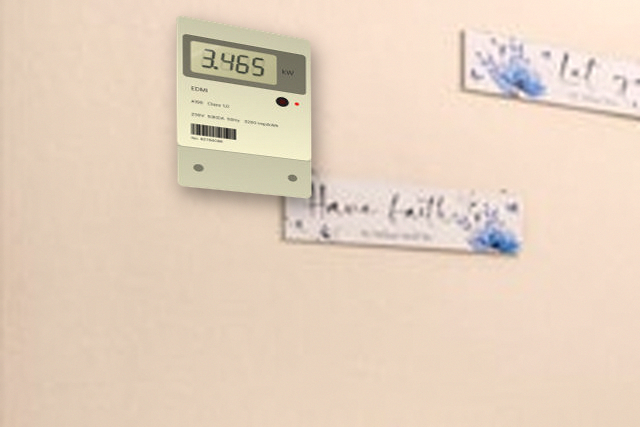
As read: 3.465
